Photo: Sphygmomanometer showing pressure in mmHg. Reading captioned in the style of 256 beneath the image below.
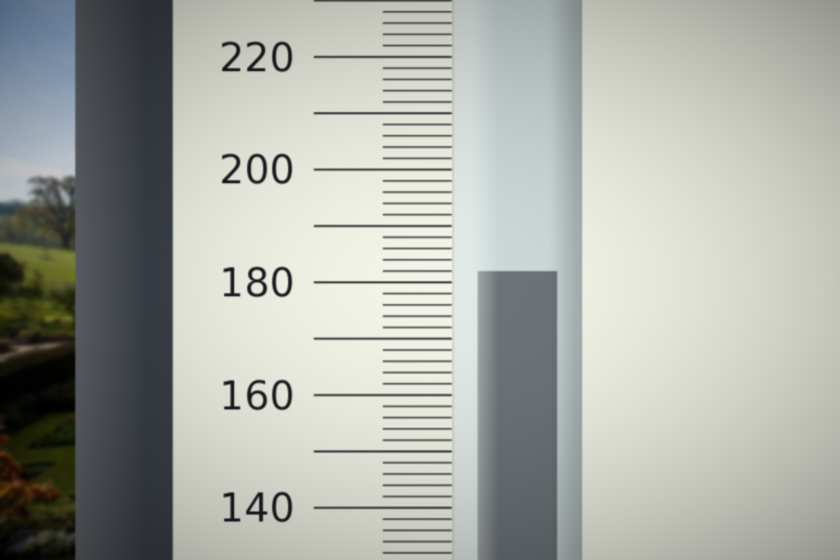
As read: 182
